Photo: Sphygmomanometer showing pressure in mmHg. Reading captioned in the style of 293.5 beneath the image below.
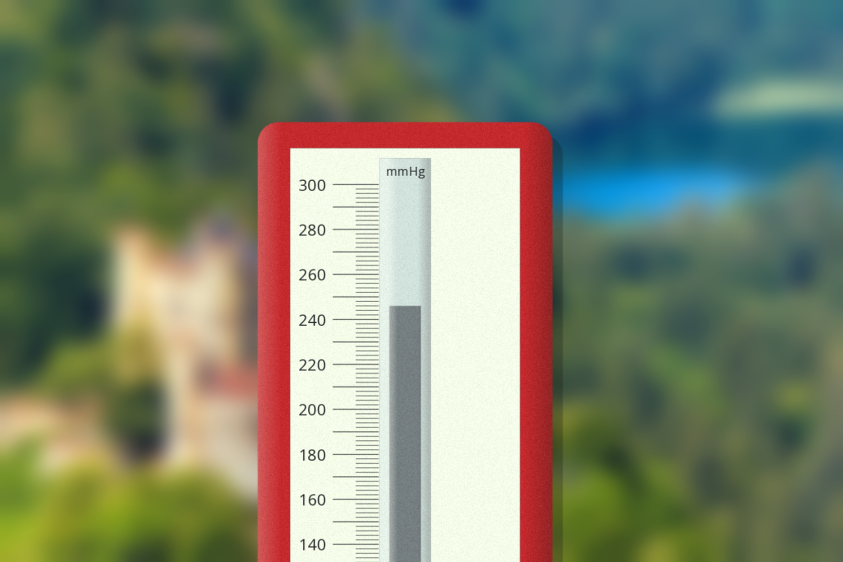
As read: 246
